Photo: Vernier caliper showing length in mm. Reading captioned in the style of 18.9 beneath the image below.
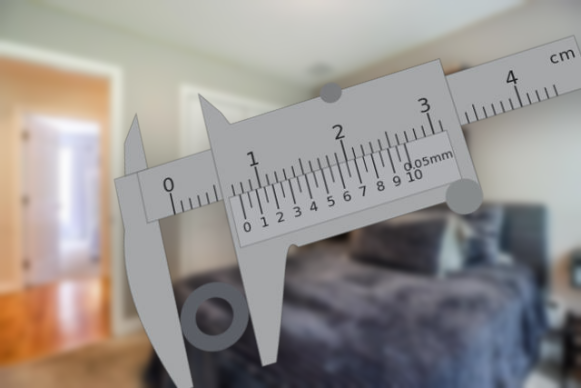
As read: 7.6
